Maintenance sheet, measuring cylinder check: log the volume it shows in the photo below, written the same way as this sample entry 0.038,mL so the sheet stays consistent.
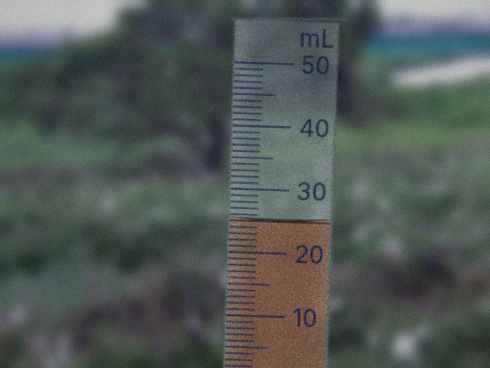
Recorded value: 25,mL
